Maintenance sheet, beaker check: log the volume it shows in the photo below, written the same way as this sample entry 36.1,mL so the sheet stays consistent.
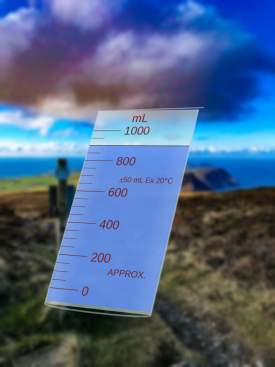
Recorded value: 900,mL
